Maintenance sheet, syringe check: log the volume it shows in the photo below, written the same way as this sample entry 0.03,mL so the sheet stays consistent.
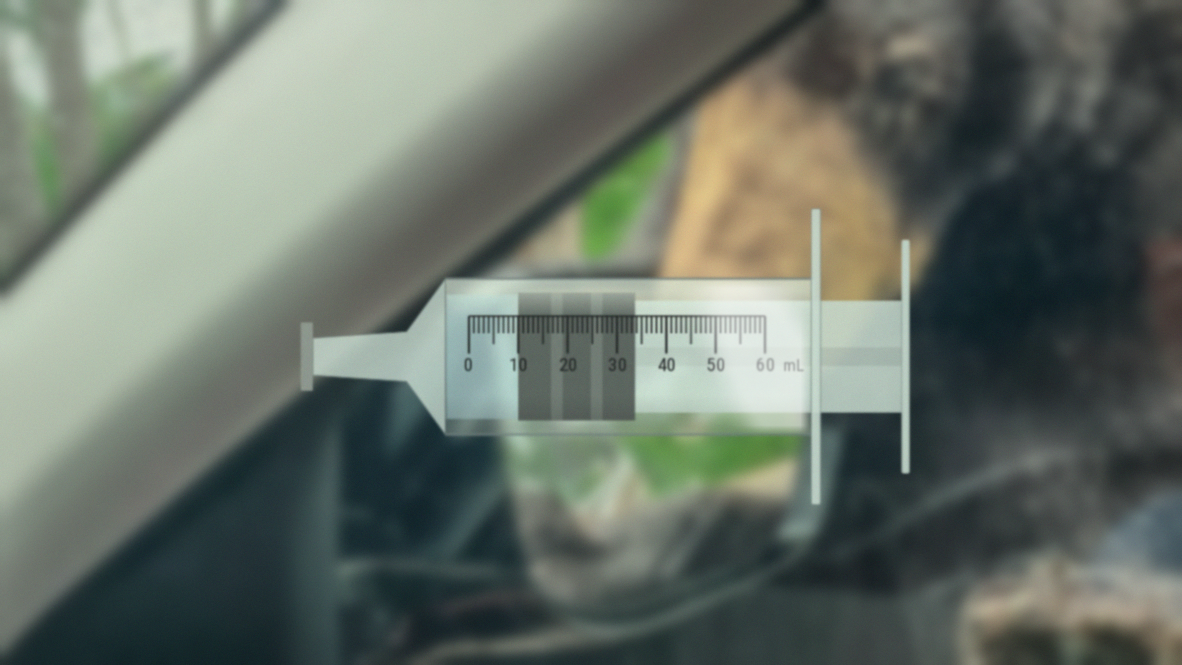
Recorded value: 10,mL
